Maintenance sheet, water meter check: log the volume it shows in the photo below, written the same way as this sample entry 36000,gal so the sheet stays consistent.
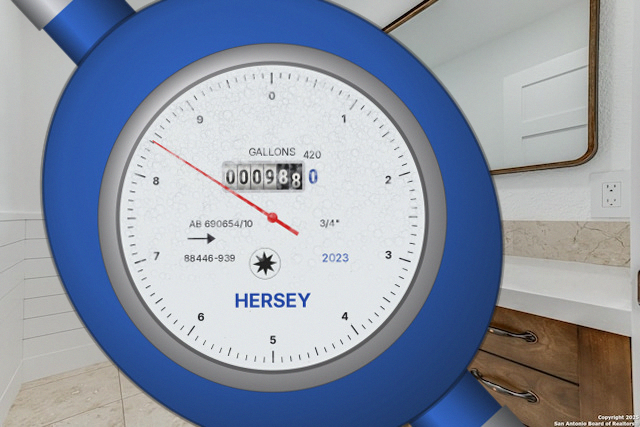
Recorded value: 9878.4,gal
